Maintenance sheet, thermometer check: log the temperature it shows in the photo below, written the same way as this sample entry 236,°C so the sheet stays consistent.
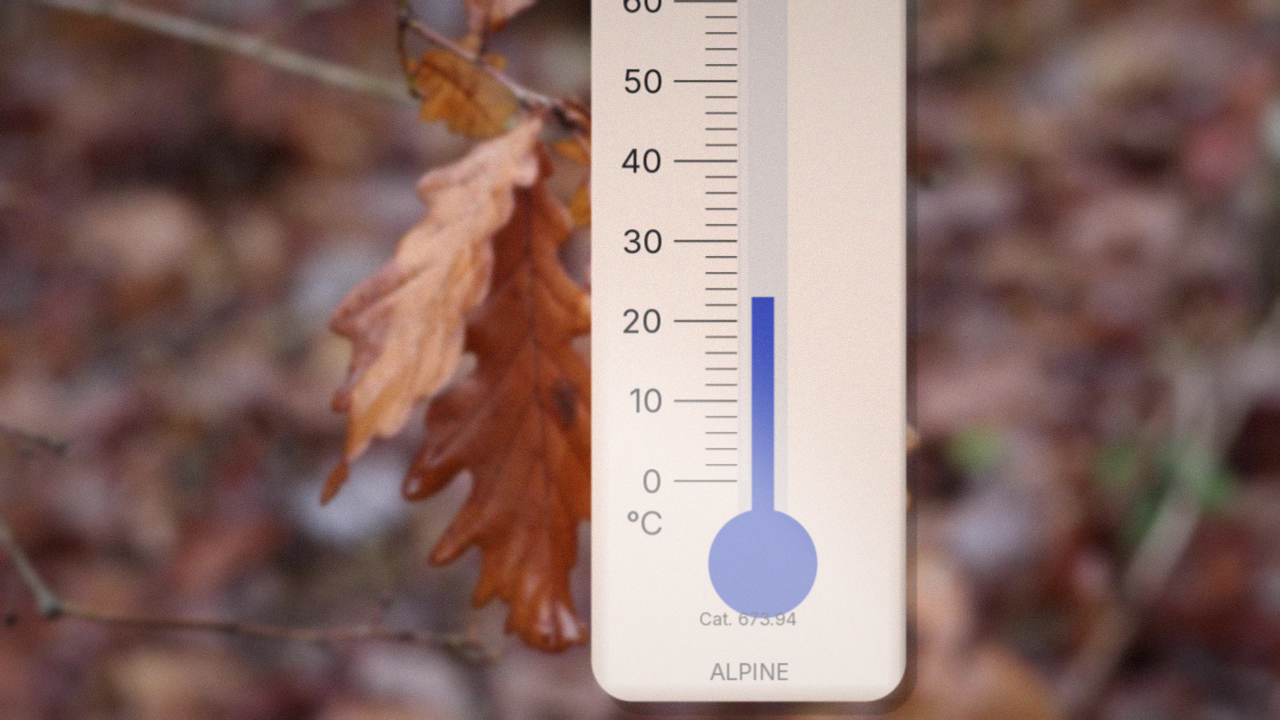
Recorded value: 23,°C
